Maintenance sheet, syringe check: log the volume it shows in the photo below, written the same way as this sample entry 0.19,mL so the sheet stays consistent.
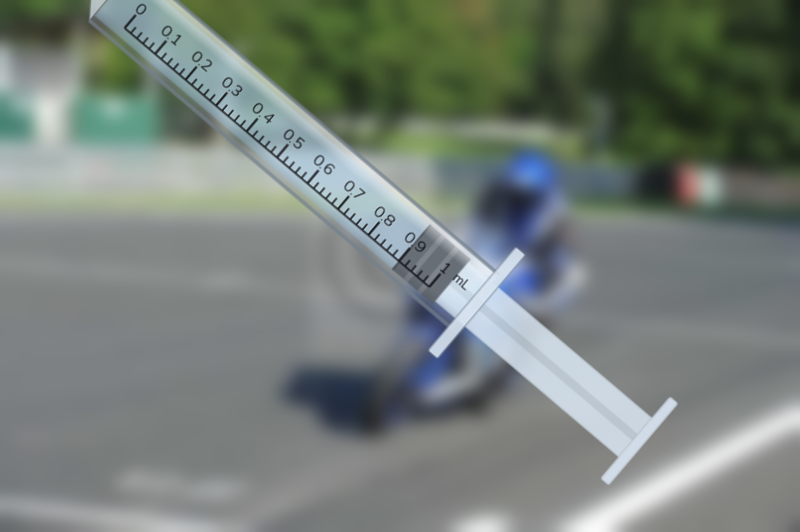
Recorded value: 0.9,mL
